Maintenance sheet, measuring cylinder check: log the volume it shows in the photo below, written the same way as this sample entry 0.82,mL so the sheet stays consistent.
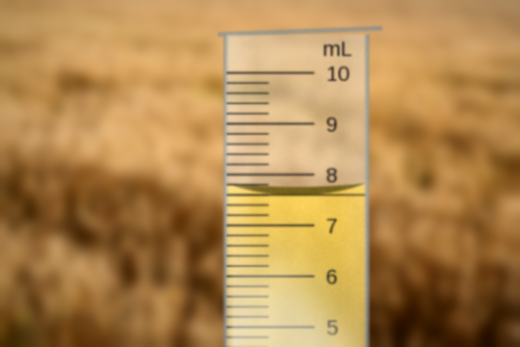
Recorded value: 7.6,mL
